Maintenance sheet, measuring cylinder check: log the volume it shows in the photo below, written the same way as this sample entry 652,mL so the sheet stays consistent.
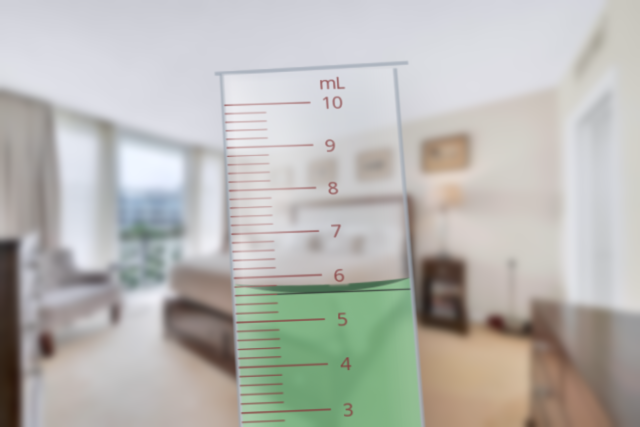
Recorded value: 5.6,mL
